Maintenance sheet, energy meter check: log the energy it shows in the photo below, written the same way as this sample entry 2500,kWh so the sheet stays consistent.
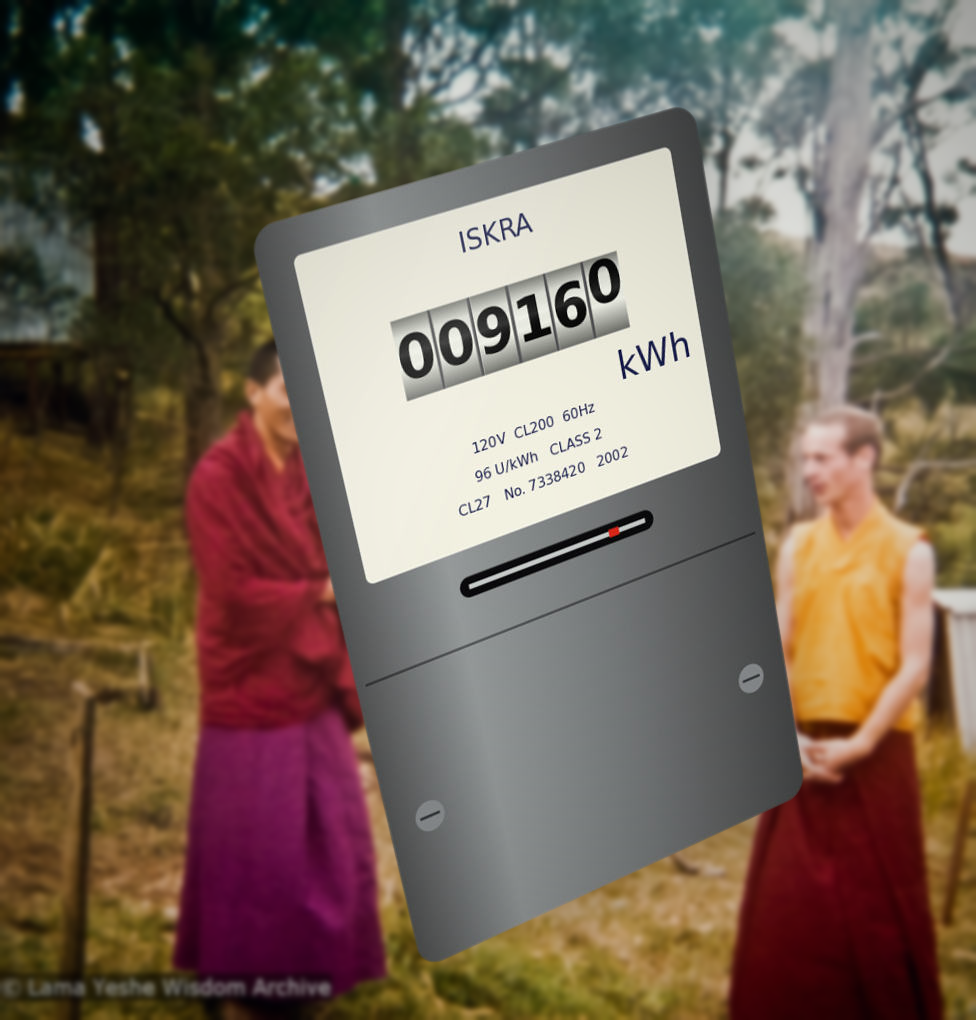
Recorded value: 9160,kWh
